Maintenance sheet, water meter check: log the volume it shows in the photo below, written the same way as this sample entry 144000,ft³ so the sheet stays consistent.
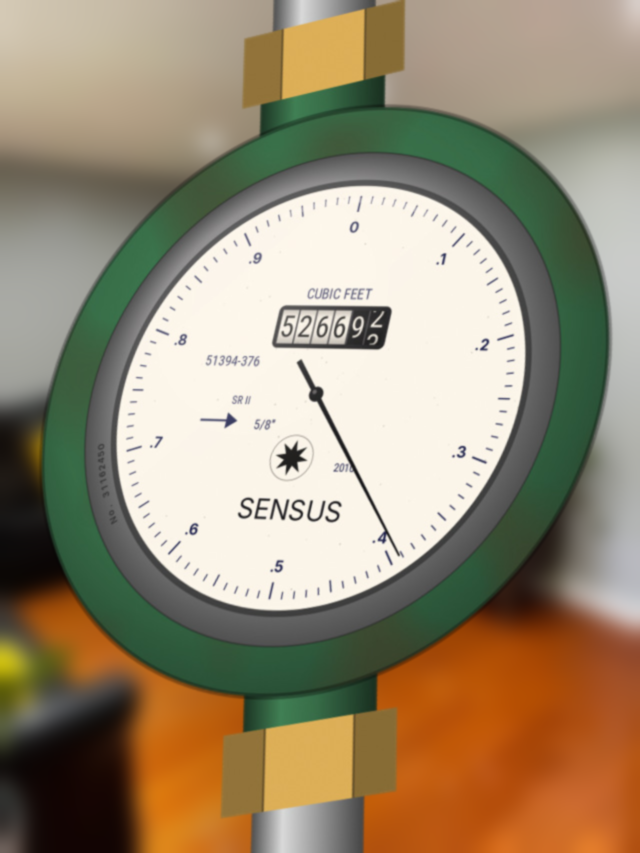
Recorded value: 526692.39,ft³
